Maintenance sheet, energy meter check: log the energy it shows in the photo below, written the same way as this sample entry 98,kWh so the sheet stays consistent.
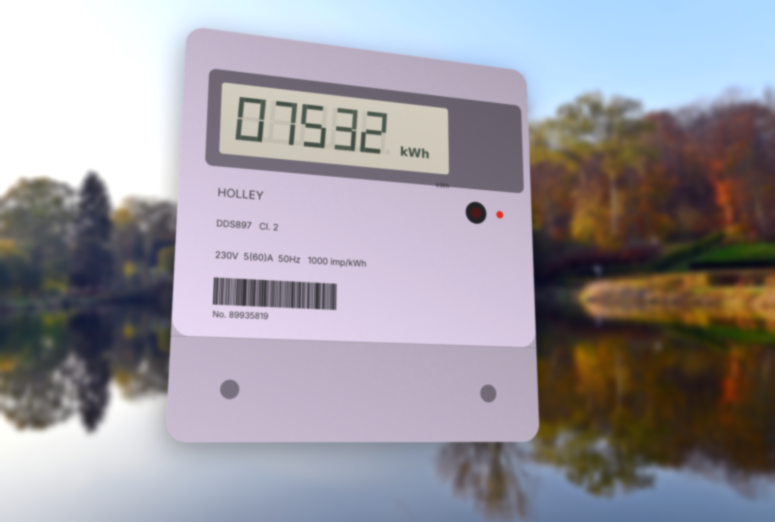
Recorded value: 7532,kWh
